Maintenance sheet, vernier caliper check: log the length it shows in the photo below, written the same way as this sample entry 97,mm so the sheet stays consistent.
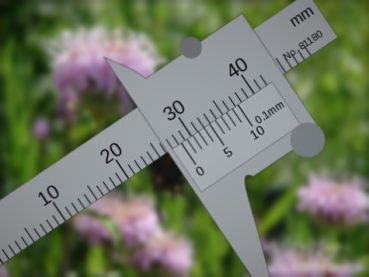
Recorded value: 28.4,mm
